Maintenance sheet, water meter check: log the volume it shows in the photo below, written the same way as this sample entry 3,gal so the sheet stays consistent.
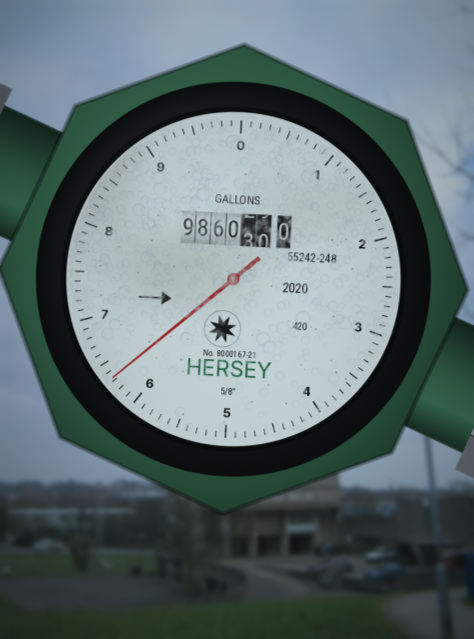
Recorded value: 9860296.3,gal
